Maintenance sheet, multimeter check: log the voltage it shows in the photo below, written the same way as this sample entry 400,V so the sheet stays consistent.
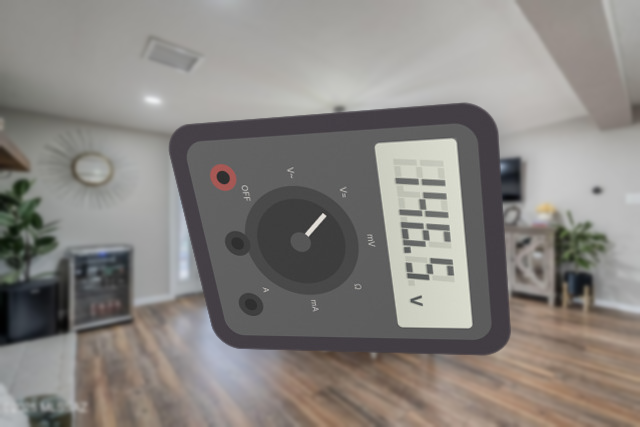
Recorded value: 146.5,V
